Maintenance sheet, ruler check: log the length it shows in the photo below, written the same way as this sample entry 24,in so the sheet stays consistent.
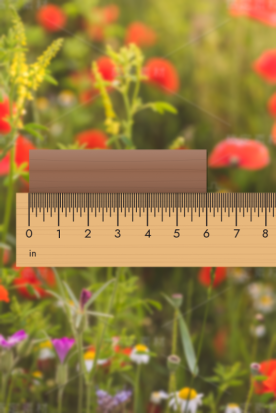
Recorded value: 6,in
